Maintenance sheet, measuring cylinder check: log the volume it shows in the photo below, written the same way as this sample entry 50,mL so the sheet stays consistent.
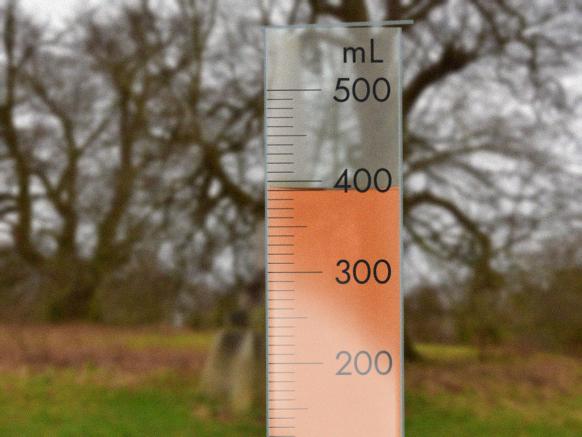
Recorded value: 390,mL
